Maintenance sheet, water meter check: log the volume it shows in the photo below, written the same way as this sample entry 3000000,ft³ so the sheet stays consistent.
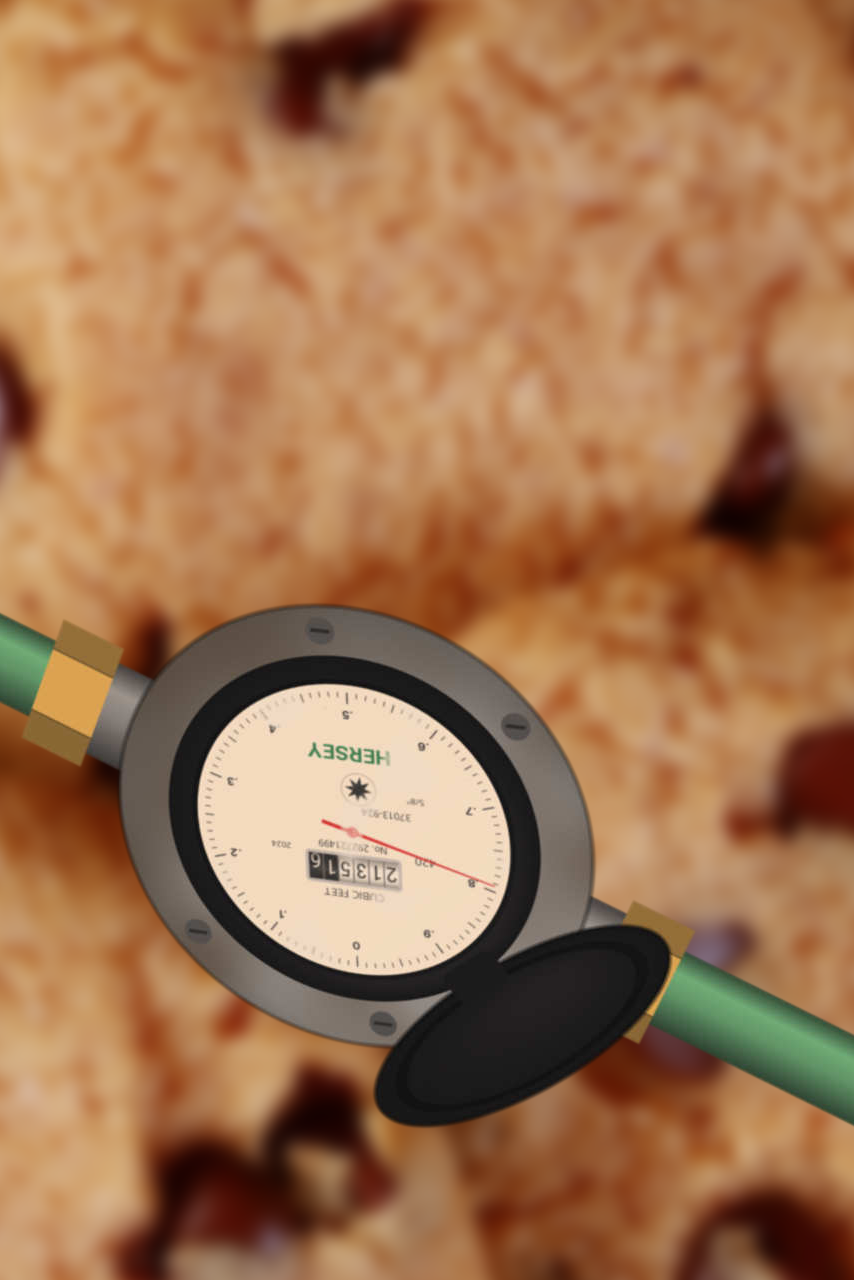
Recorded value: 213515.79,ft³
